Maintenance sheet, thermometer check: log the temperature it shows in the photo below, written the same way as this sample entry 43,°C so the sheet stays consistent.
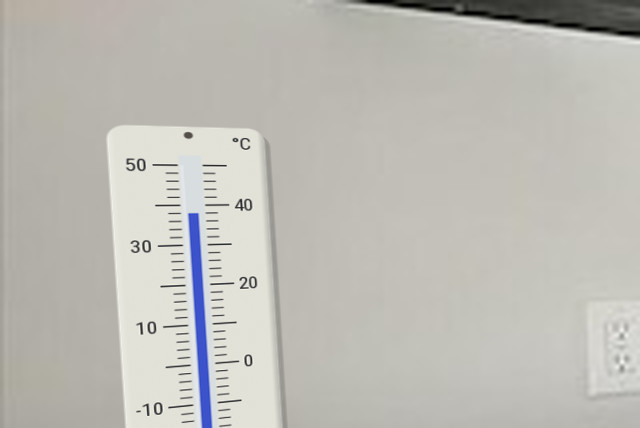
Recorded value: 38,°C
